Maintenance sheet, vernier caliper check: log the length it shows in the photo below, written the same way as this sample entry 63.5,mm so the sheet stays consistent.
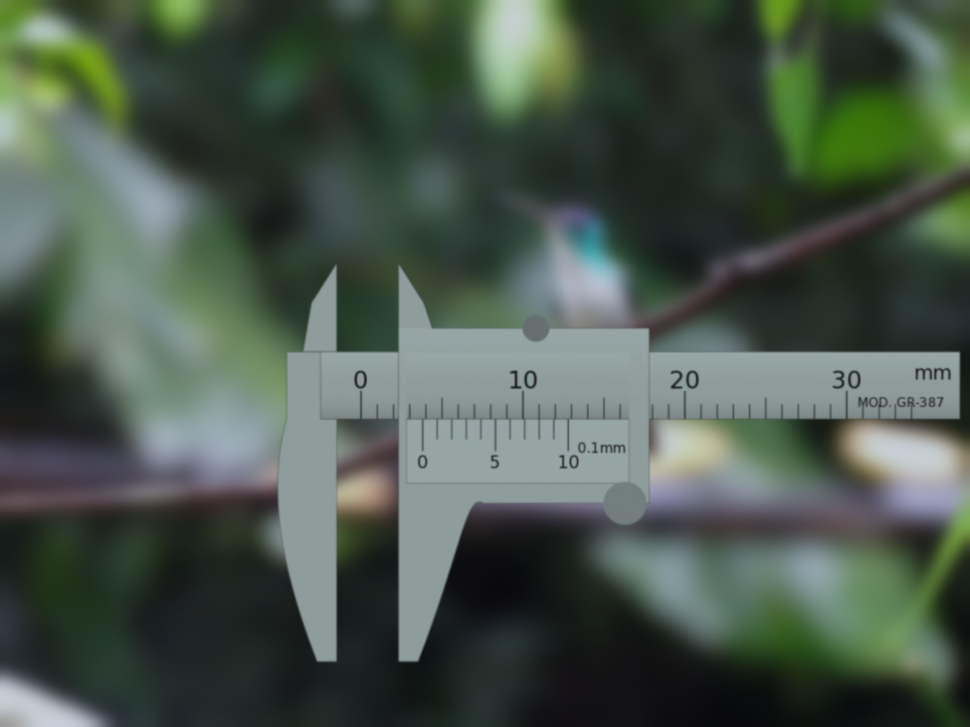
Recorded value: 3.8,mm
